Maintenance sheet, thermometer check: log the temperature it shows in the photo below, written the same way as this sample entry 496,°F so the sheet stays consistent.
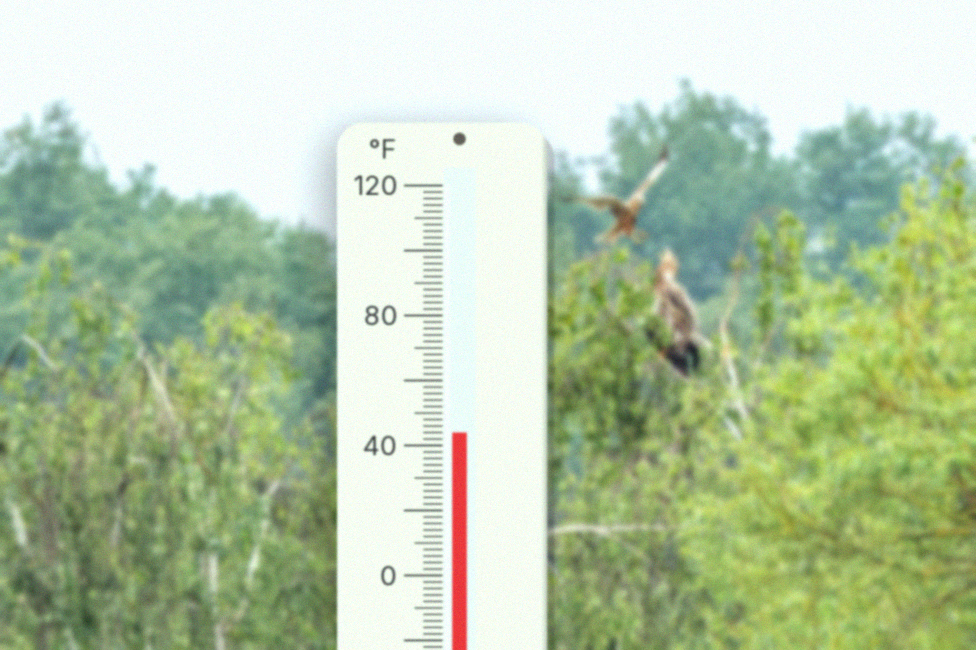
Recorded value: 44,°F
